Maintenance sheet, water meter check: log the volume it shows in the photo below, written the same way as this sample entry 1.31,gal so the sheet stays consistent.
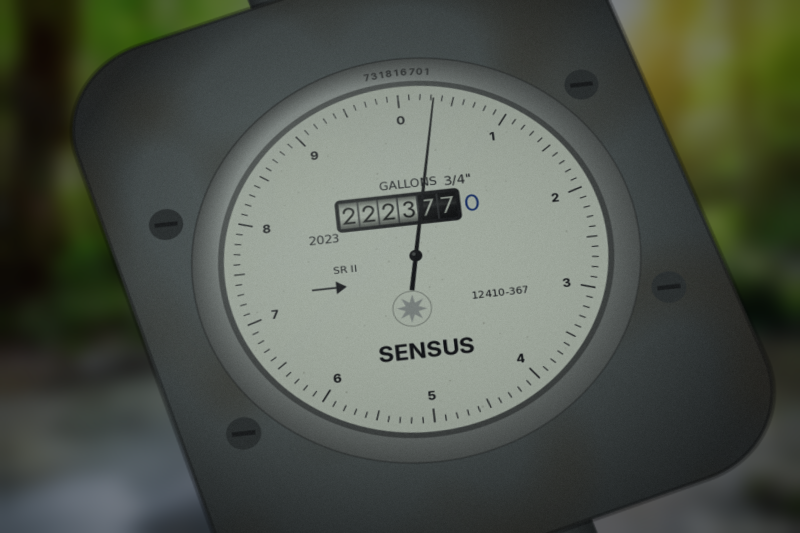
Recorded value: 2223770.3,gal
